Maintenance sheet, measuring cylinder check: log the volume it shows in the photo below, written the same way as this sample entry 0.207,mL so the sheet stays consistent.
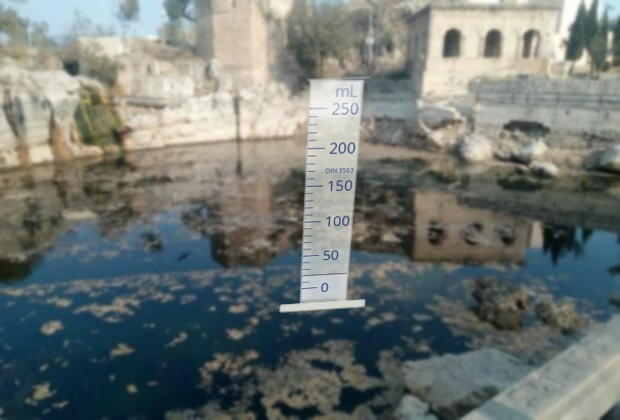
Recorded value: 20,mL
